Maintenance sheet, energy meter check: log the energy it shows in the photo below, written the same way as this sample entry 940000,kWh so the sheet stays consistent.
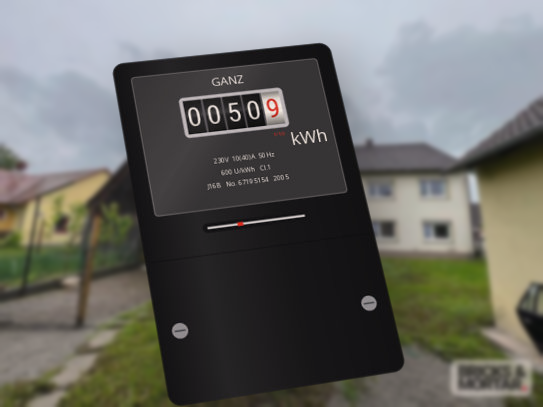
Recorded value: 50.9,kWh
